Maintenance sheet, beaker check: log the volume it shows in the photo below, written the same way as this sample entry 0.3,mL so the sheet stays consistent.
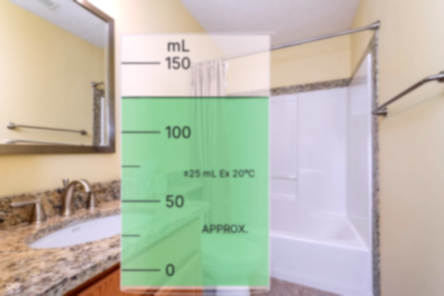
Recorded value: 125,mL
